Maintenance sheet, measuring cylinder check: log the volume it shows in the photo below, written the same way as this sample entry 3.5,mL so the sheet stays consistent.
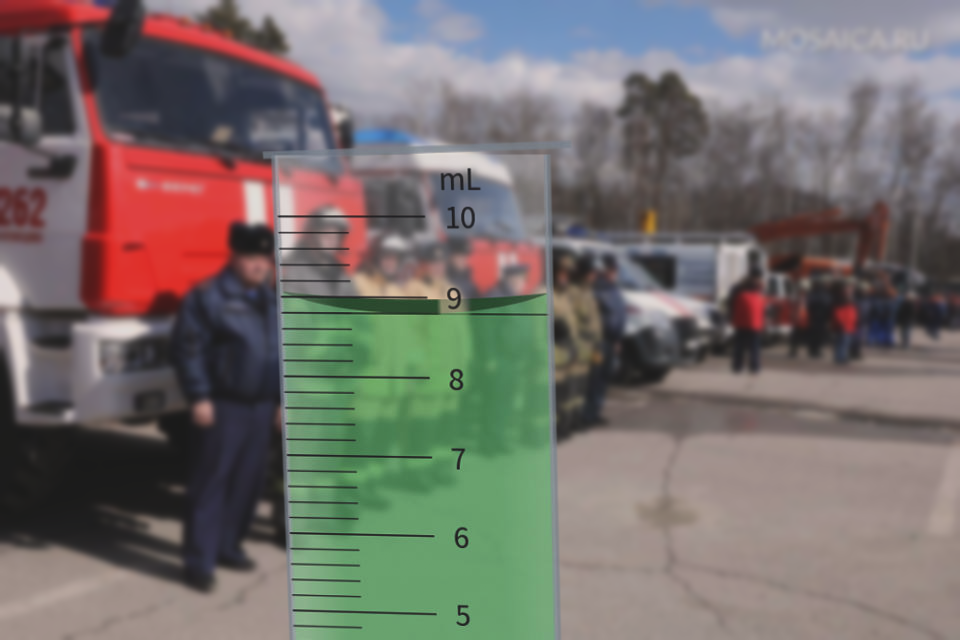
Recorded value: 8.8,mL
